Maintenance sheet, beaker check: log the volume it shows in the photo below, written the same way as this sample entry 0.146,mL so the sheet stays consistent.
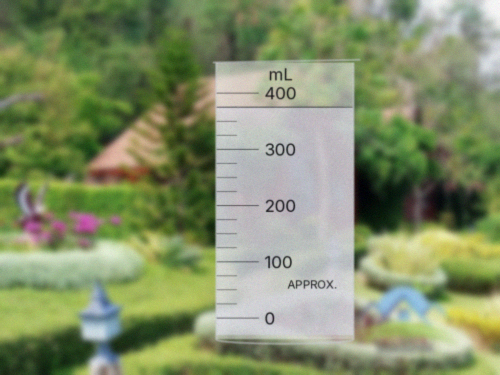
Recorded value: 375,mL
